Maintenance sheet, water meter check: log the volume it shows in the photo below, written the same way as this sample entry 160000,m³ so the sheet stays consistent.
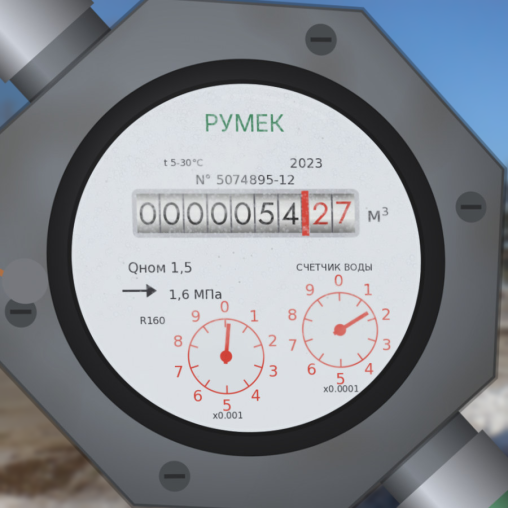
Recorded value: 54.2701,m³
